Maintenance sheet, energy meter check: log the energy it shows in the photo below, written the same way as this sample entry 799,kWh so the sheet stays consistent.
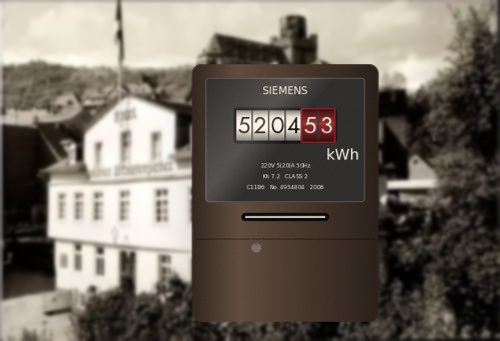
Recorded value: 5204.53,kWh
